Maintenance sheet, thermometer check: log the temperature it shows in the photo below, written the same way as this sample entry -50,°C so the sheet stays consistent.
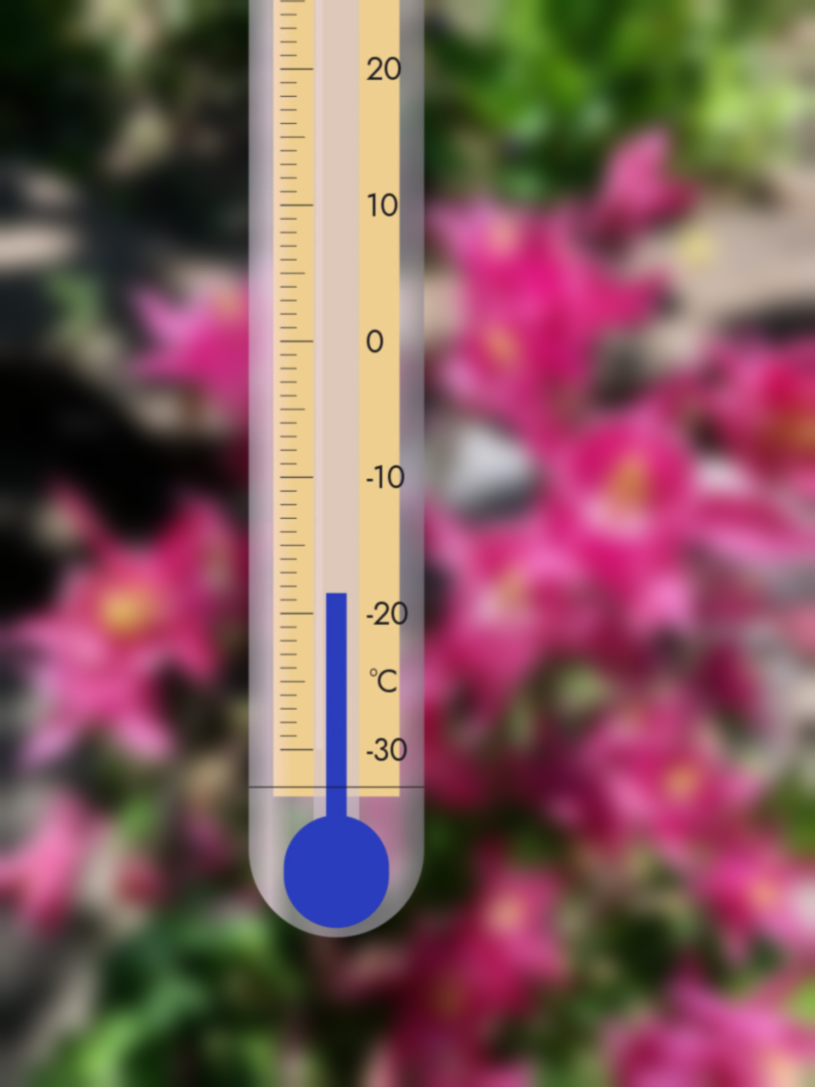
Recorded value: -18.5,°C
